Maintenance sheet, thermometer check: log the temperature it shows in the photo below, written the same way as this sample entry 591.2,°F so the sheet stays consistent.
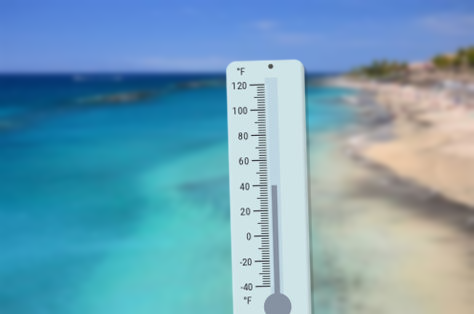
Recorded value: 40,°F
